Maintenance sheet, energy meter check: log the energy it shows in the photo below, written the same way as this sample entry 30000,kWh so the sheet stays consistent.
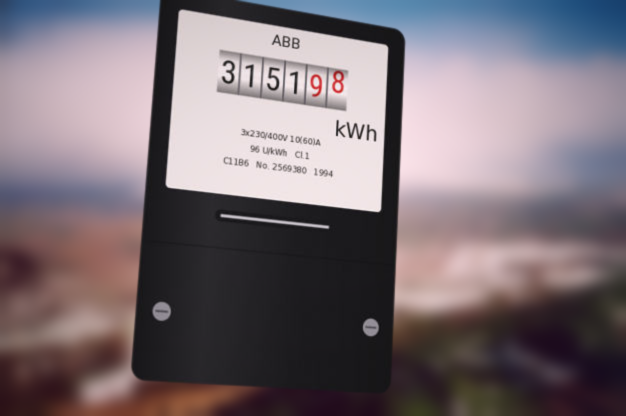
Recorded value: 3151.98,kWh
